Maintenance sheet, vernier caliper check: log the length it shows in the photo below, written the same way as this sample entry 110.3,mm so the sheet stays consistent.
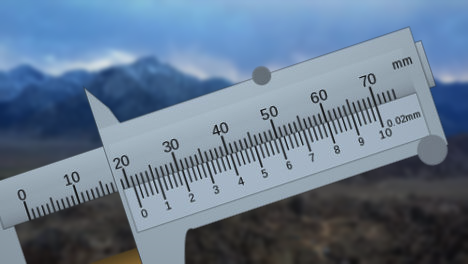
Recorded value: 21.0,mm
